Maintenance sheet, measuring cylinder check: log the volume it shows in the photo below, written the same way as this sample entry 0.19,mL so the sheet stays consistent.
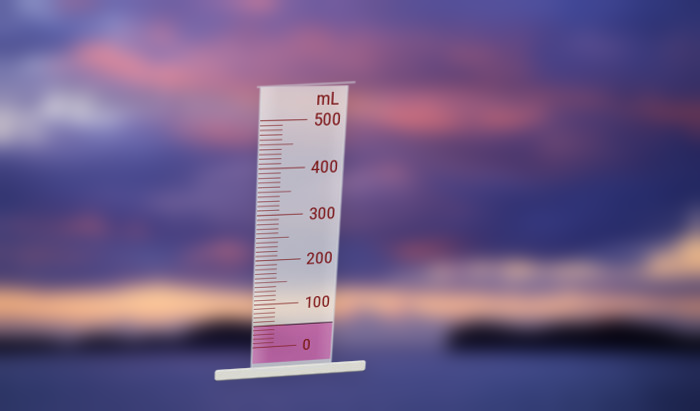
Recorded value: 50,mL
